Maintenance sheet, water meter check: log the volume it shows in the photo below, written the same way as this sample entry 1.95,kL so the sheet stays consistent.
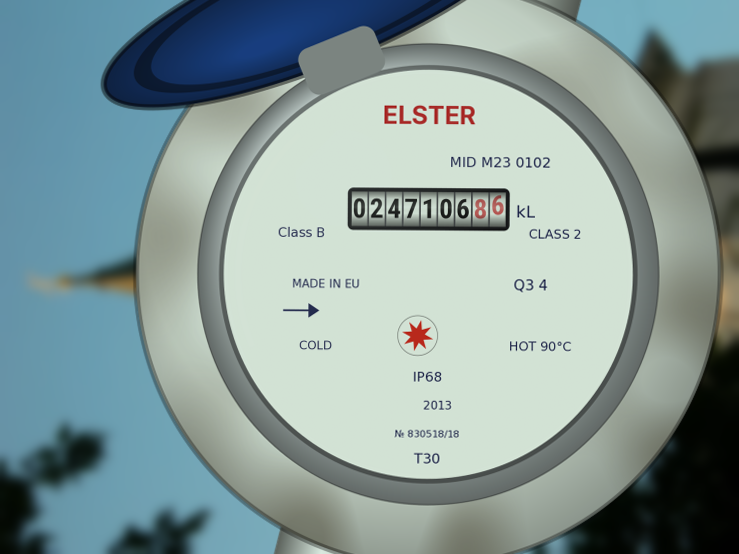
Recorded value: 247106.86,kL
